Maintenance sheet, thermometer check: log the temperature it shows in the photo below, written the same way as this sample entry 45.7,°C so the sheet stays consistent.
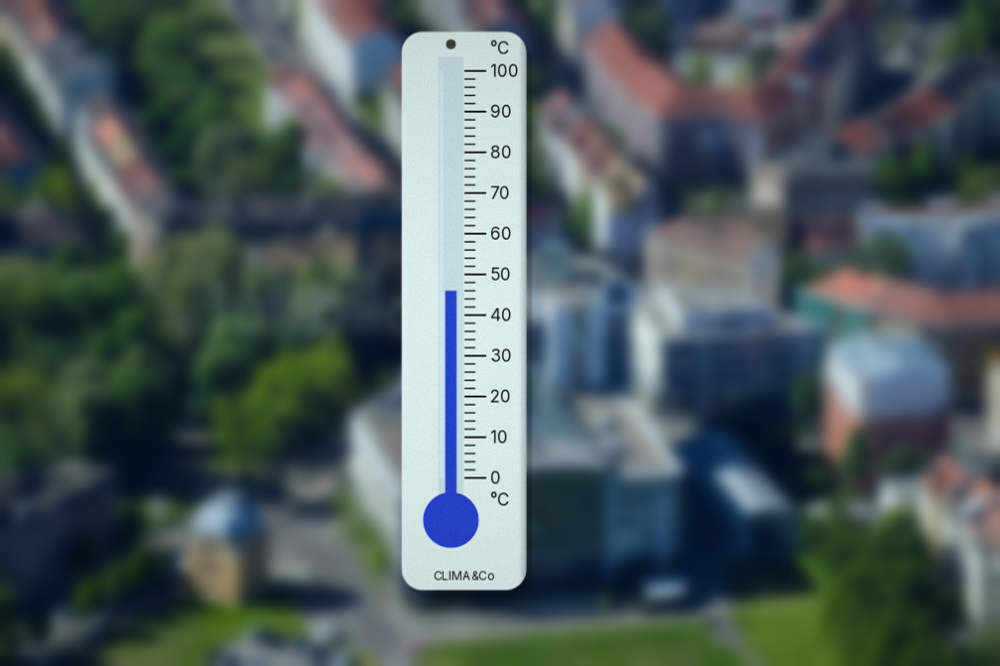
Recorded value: 46,°C
